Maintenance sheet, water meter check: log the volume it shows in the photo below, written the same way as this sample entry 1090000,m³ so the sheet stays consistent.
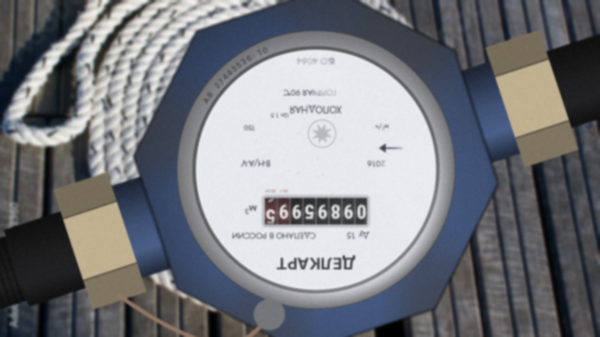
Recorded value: 98959.95,m³
